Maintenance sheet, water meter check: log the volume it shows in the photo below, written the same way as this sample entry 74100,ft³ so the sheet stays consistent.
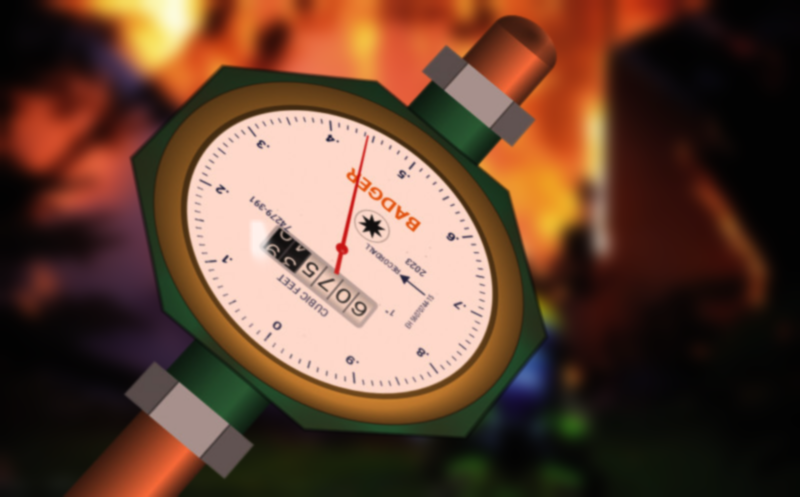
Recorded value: 607539.44,ft³
